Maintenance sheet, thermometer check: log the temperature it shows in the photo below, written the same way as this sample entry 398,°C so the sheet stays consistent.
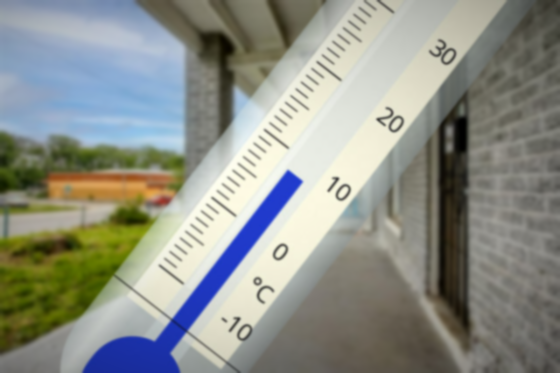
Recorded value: 8,°C
